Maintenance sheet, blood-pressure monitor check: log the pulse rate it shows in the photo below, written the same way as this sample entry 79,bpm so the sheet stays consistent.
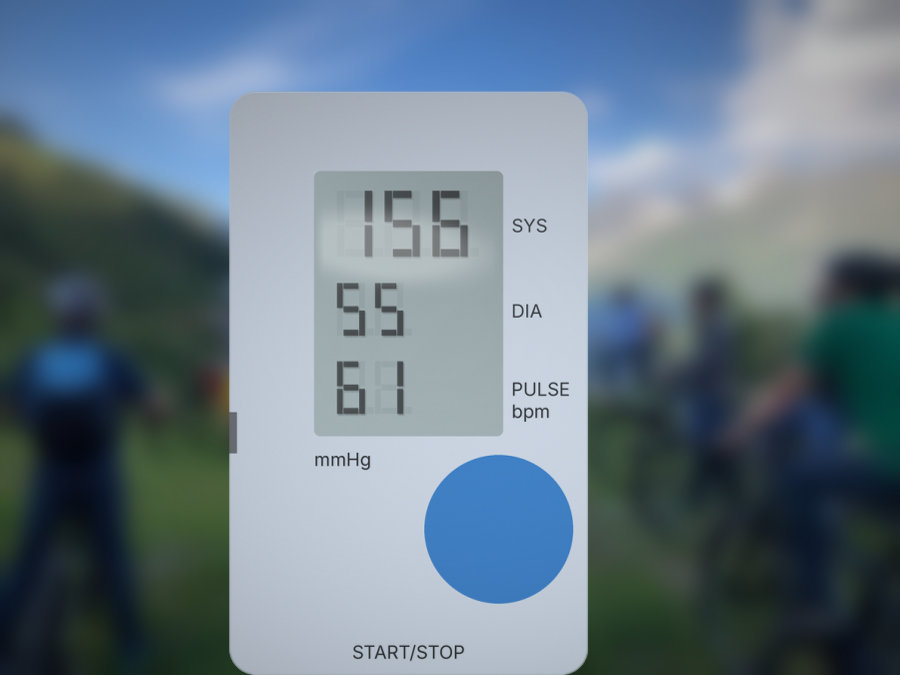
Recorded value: 61,bpm
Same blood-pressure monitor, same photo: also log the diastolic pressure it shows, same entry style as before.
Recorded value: 55,mmHg
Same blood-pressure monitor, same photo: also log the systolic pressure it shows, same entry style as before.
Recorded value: 156,mmHg
